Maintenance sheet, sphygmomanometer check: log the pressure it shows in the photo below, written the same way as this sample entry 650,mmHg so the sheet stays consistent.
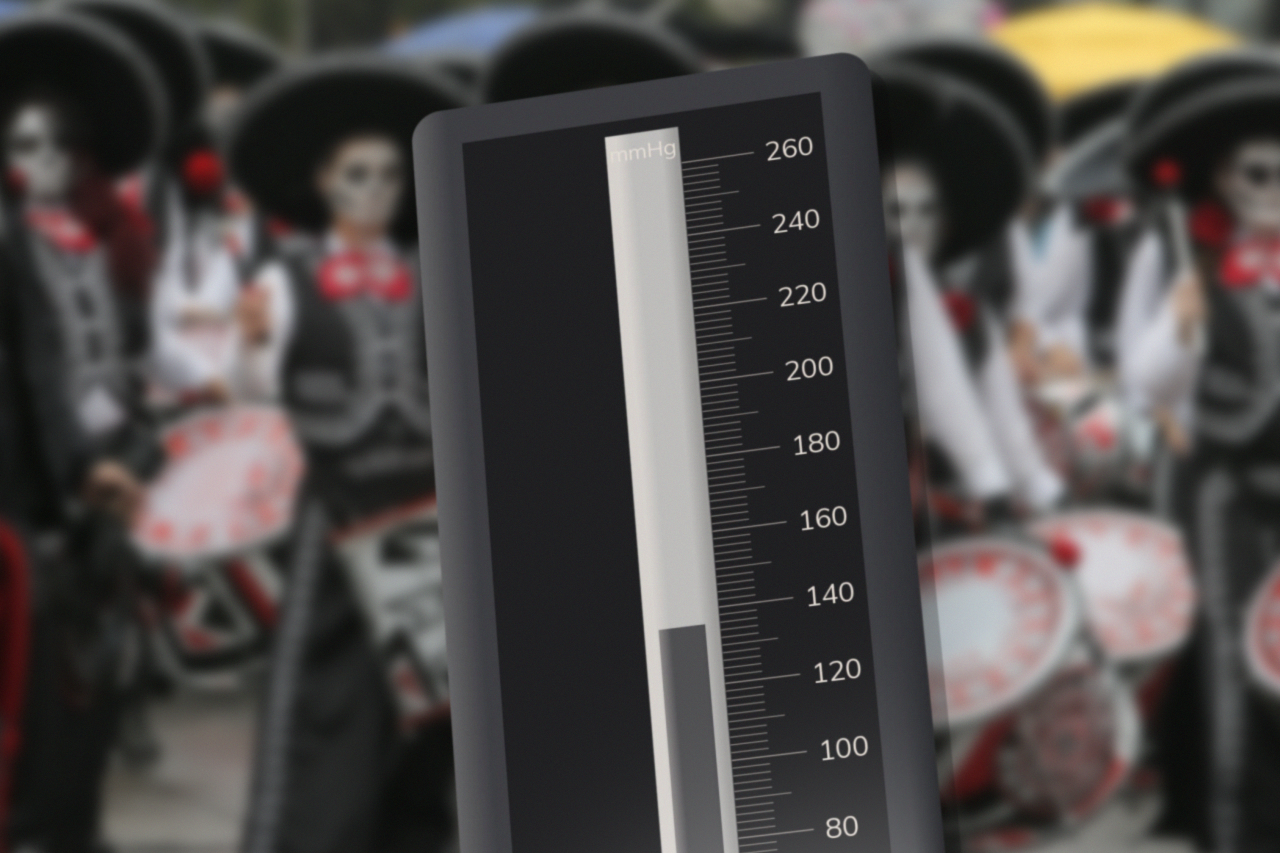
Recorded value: 136,mmHg
